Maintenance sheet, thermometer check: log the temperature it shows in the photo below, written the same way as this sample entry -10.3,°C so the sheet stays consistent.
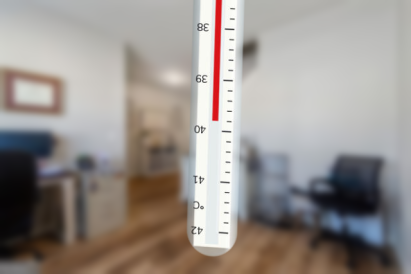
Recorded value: 39.8,°C
